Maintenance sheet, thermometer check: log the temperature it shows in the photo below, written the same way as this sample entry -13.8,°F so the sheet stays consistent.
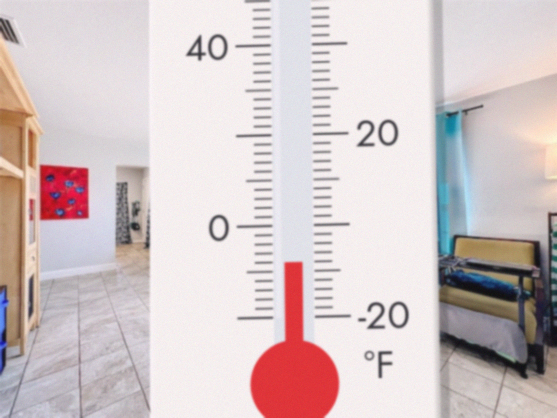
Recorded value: -8,°F
